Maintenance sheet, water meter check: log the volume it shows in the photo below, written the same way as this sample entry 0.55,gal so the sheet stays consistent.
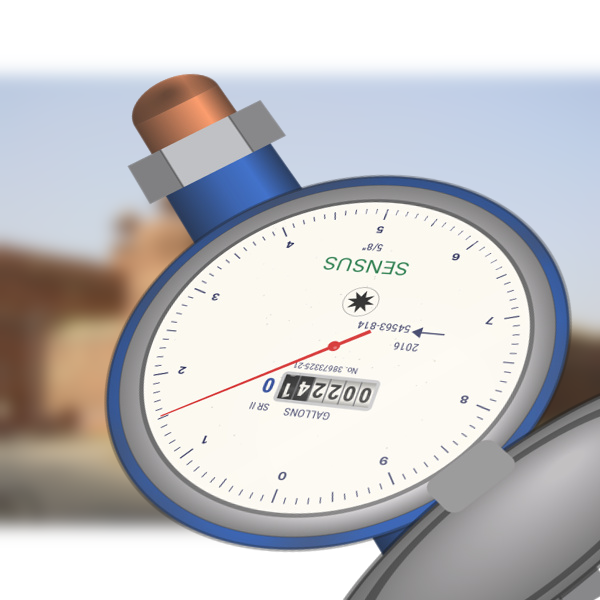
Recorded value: 22411.5,gal
